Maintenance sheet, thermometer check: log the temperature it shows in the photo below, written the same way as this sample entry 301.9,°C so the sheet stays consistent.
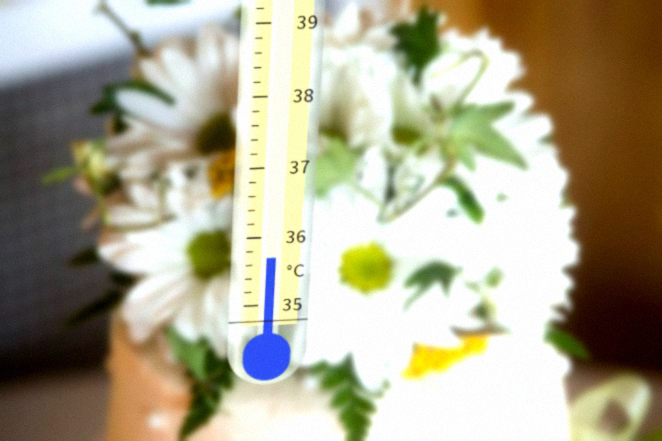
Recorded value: 35.7,°C
